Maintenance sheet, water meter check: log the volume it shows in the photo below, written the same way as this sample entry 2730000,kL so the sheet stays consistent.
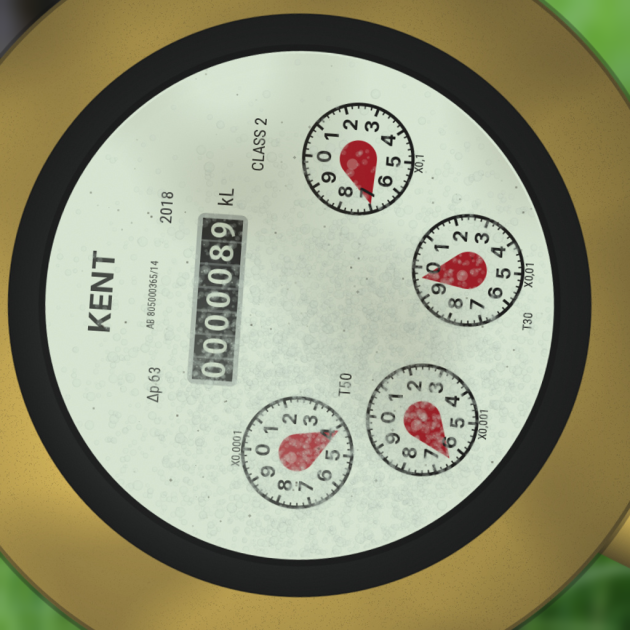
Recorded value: 89.6964,kL
